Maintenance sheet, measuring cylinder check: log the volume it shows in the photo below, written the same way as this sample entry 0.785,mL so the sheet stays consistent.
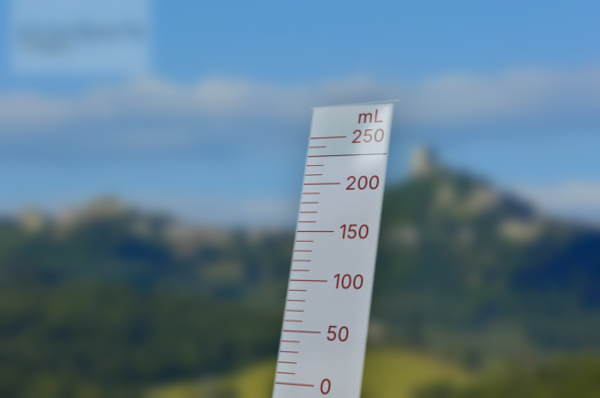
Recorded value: 230,mL
